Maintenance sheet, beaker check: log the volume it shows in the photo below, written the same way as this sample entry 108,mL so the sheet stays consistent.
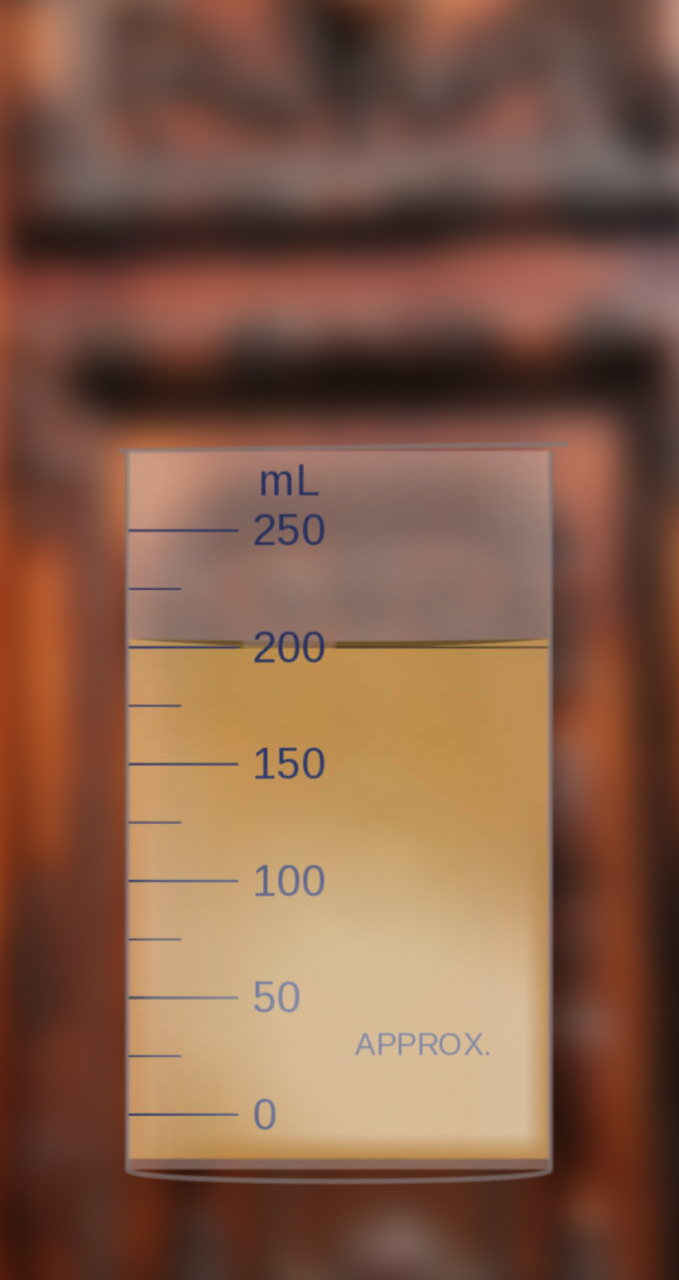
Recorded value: 200,mL
